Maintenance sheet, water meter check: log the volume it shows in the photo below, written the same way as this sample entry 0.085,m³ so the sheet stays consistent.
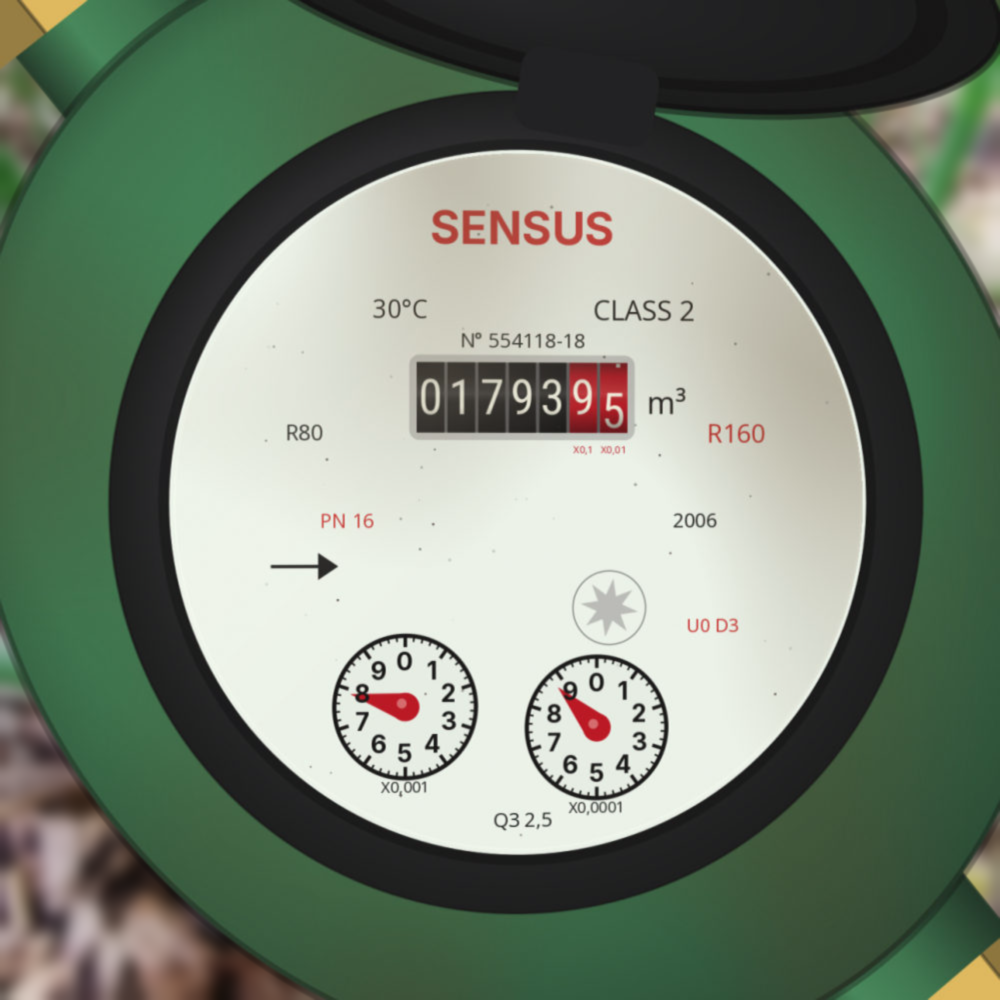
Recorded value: 1793.9478,m³
